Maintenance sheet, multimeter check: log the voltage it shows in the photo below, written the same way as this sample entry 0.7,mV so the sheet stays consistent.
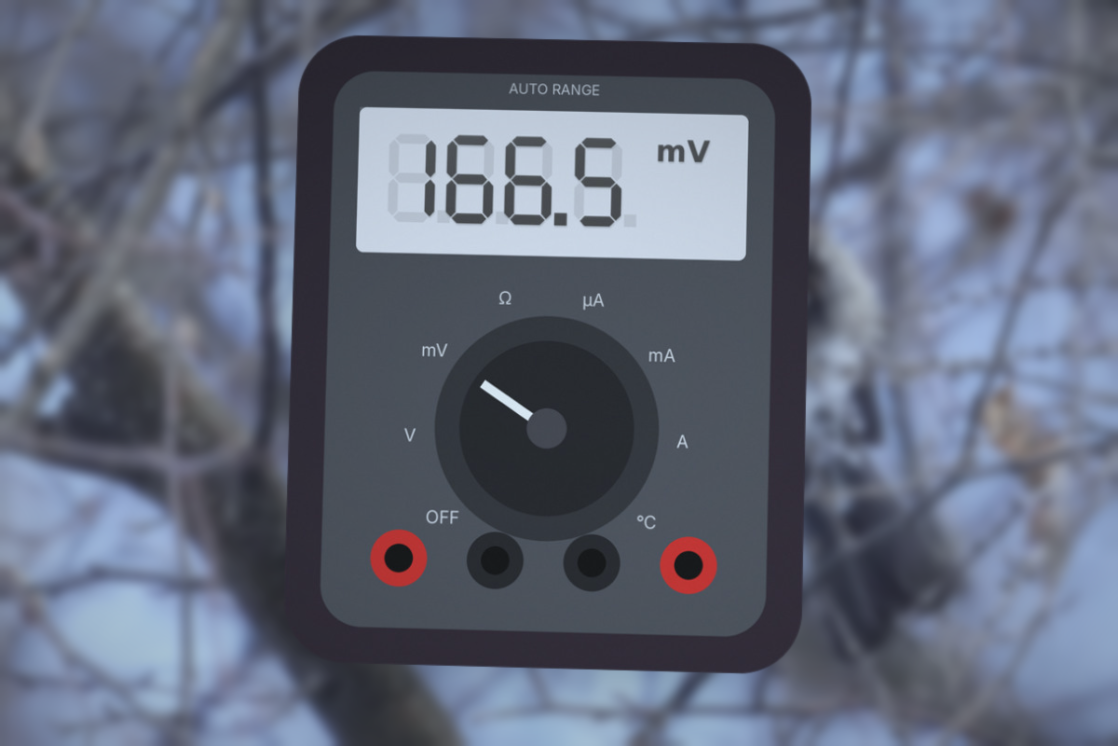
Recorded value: 166.5,mV
